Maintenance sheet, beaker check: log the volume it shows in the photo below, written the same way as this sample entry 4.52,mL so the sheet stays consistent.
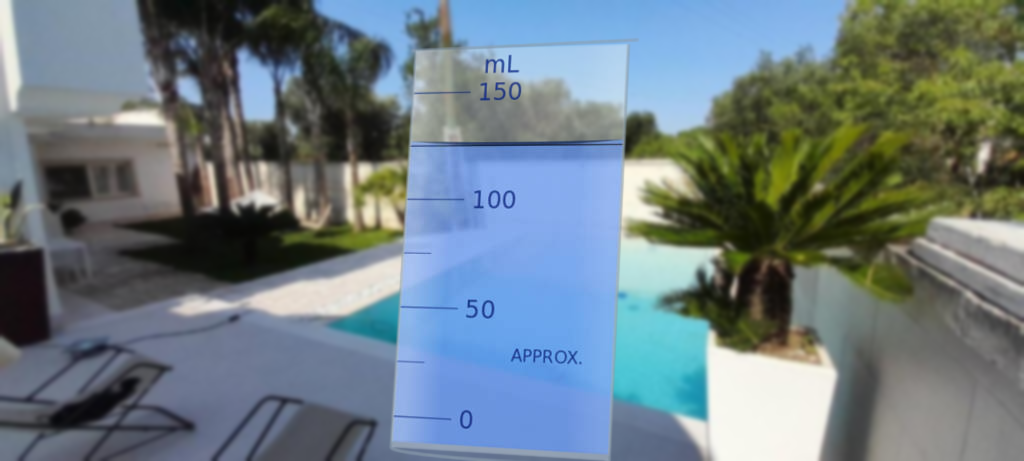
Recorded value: 125,mL
